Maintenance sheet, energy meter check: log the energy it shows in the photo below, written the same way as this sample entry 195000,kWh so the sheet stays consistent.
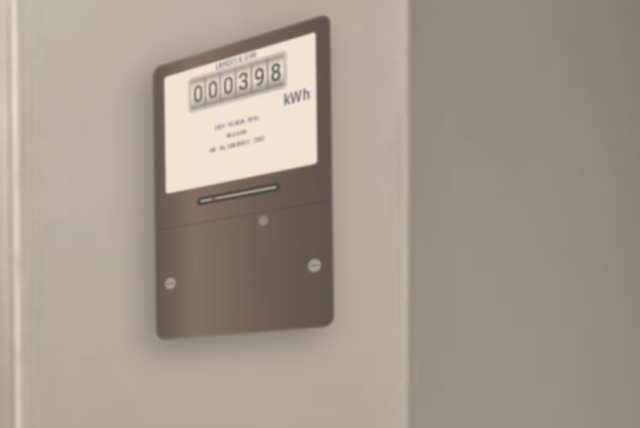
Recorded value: 398,kWh
